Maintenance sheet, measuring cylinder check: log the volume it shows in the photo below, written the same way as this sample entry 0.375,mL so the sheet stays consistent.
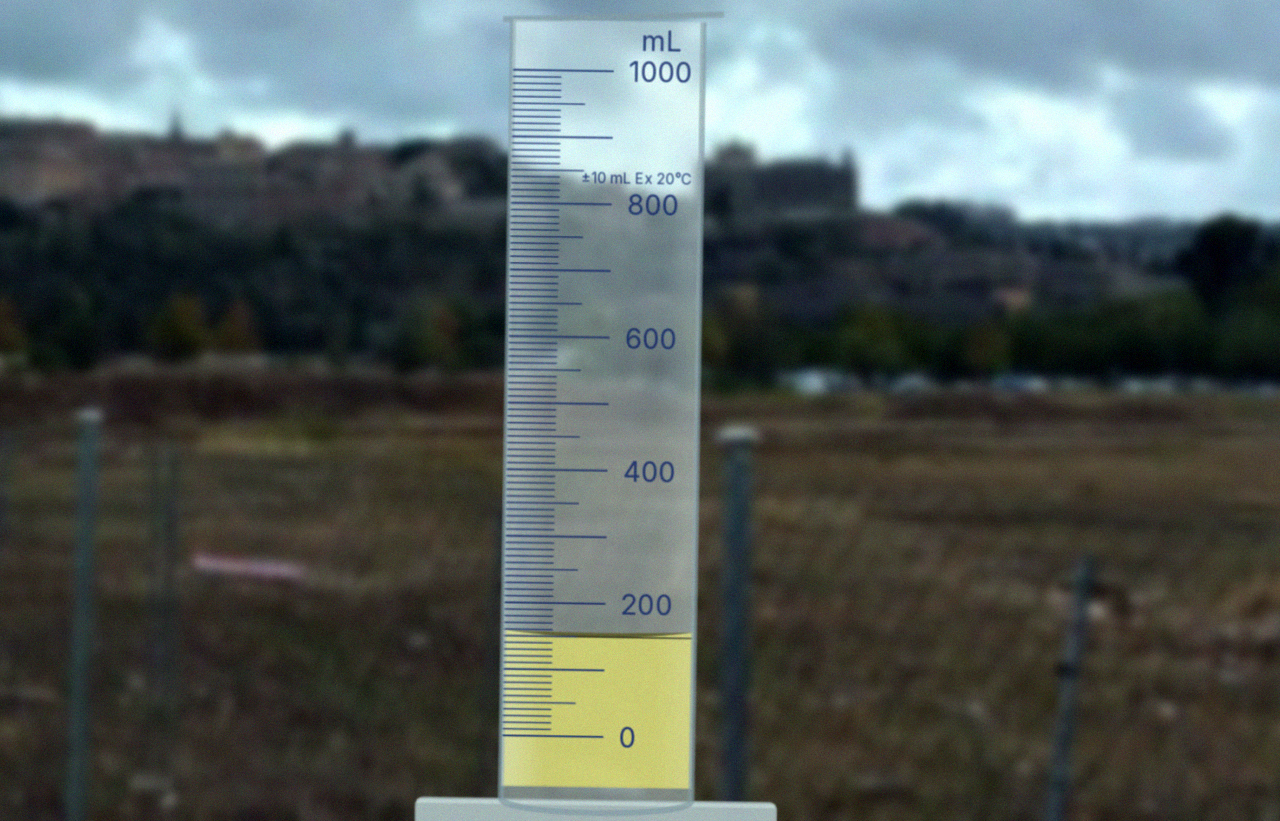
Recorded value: 150,mL
